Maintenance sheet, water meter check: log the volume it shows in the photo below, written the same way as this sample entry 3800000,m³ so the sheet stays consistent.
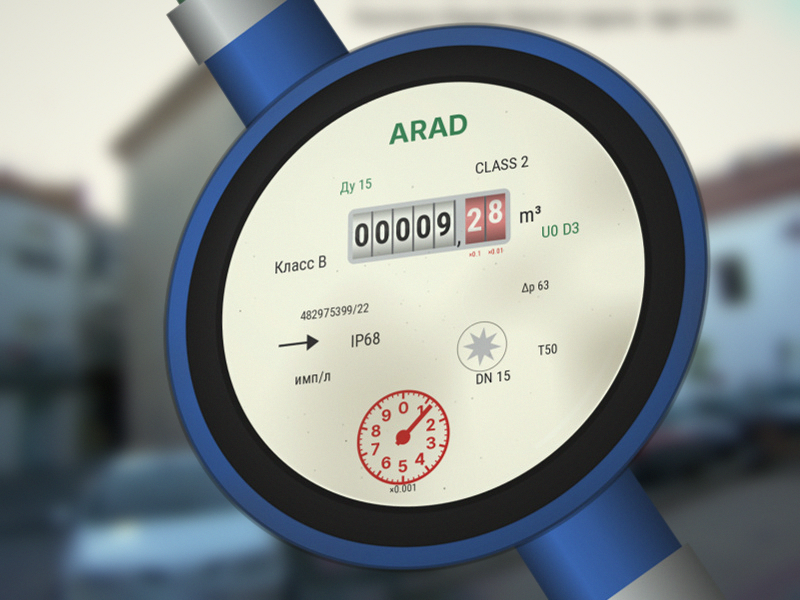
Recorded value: 9.281,m³
